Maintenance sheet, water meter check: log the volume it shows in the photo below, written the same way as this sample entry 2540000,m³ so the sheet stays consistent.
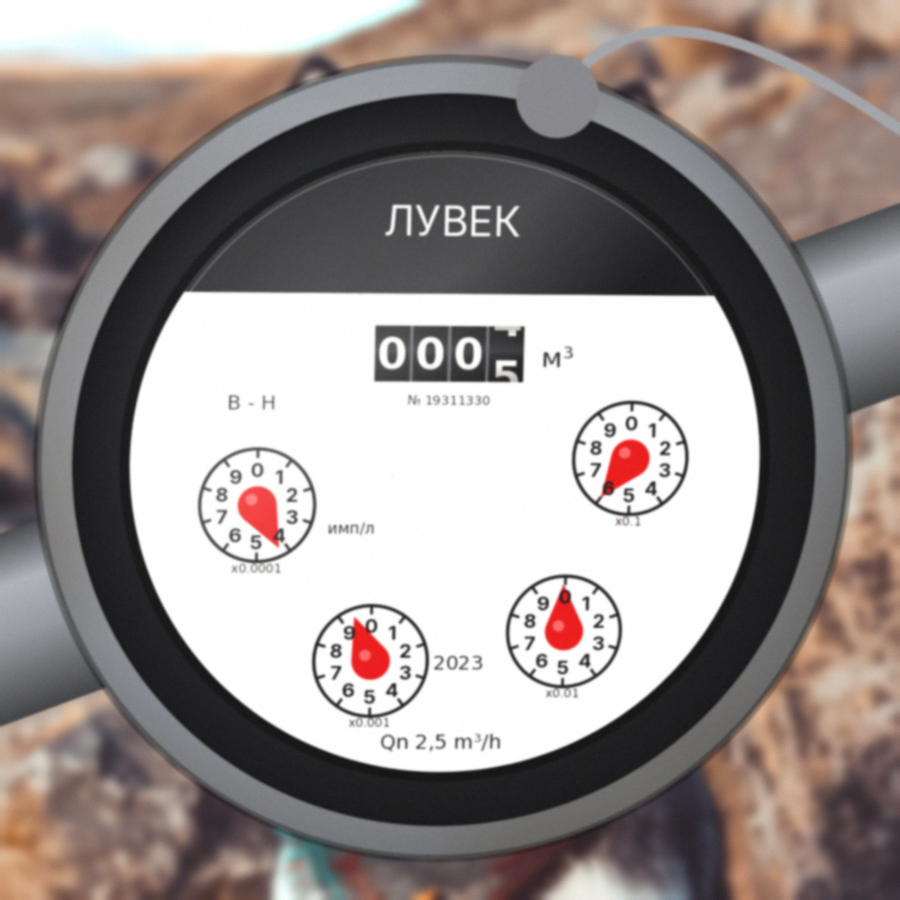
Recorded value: 4.5994,m³
